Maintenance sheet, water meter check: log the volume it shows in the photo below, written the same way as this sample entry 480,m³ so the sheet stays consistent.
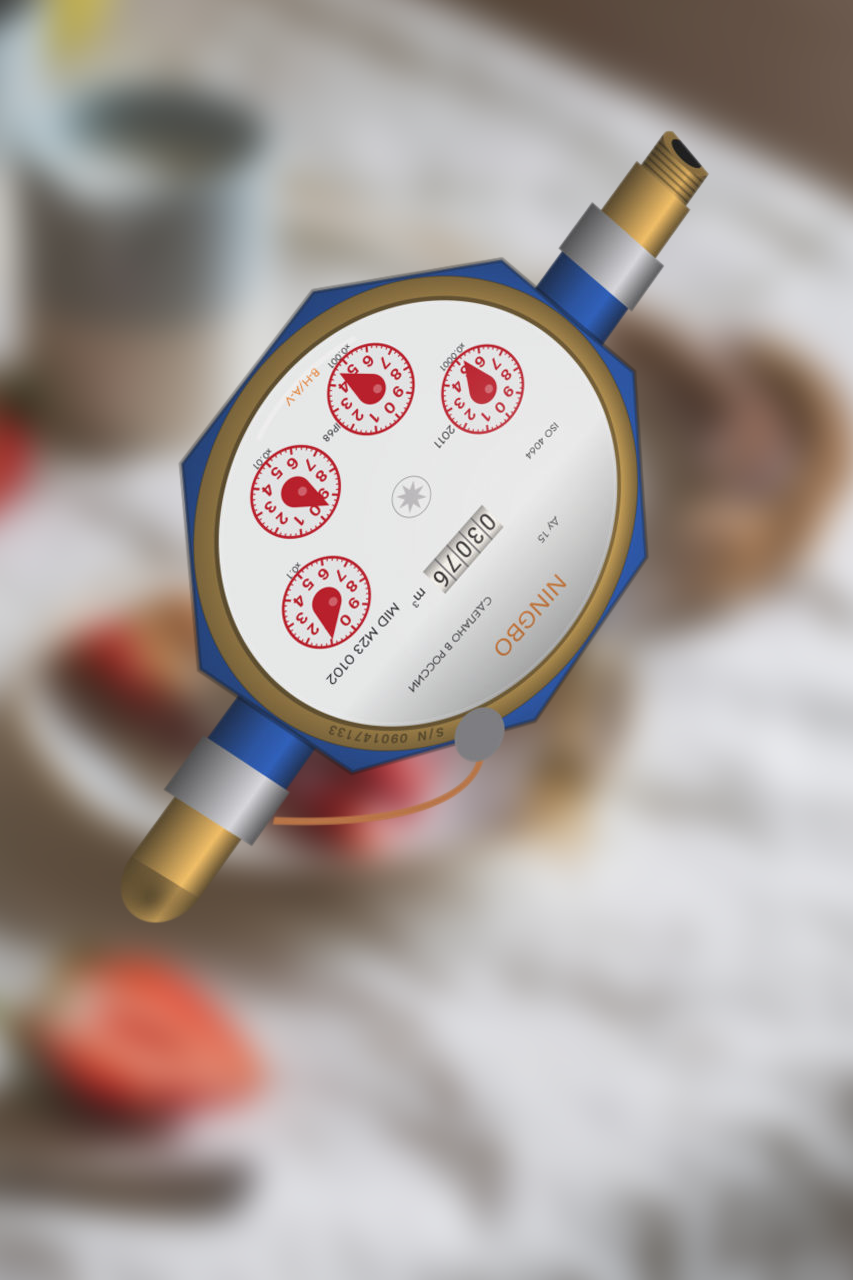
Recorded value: 3076.0945,m³
